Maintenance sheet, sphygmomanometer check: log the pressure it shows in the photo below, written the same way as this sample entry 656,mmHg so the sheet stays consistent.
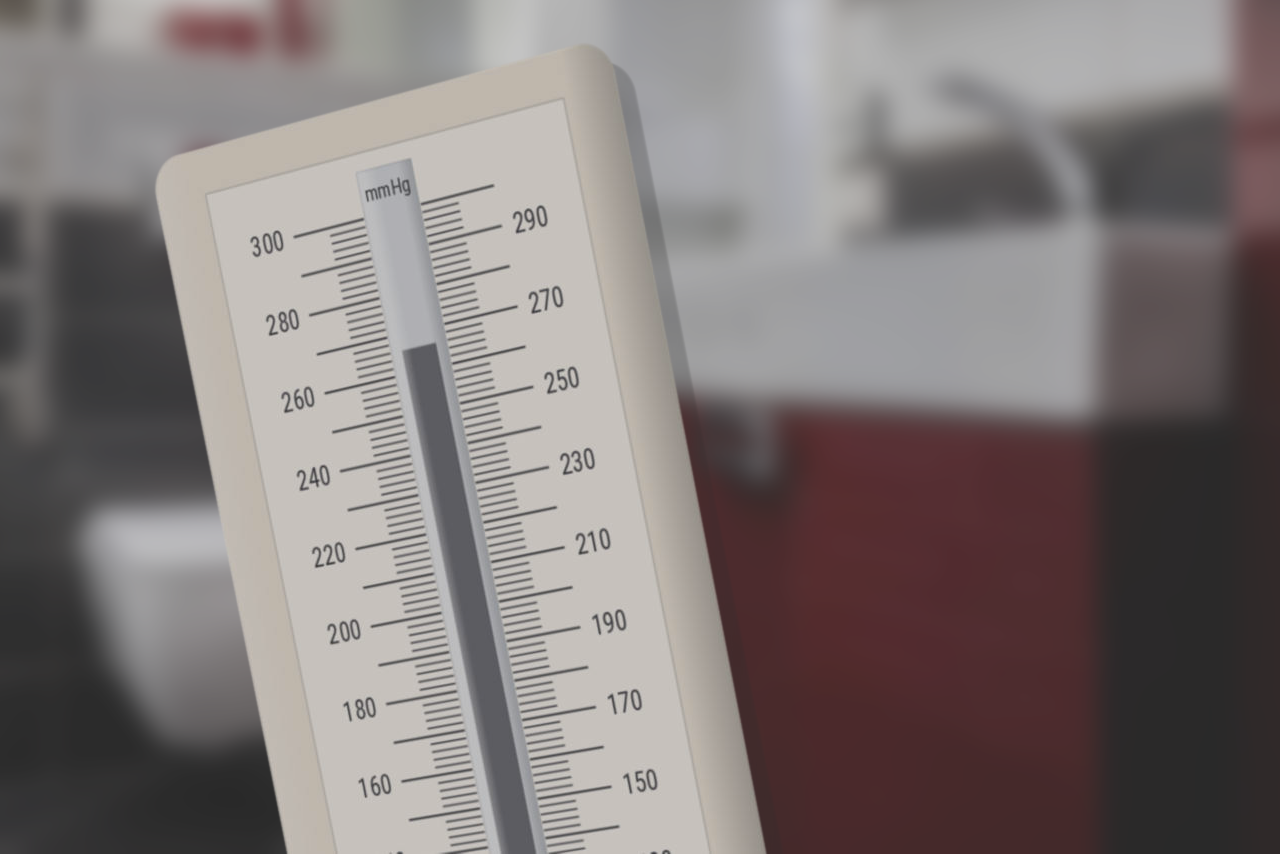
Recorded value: 266,mmHg
